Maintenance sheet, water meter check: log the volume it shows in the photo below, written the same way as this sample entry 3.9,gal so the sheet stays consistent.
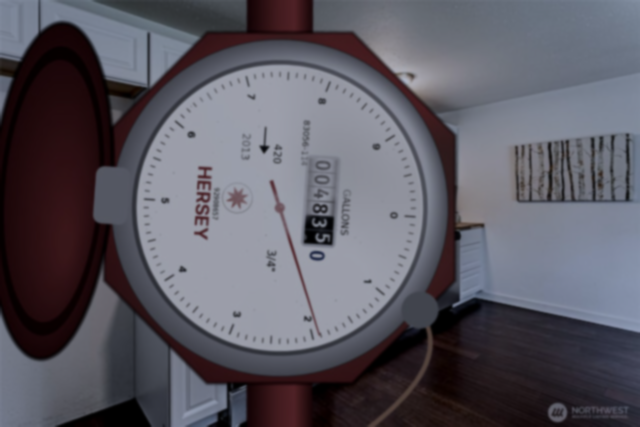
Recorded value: 48351.9,gal
